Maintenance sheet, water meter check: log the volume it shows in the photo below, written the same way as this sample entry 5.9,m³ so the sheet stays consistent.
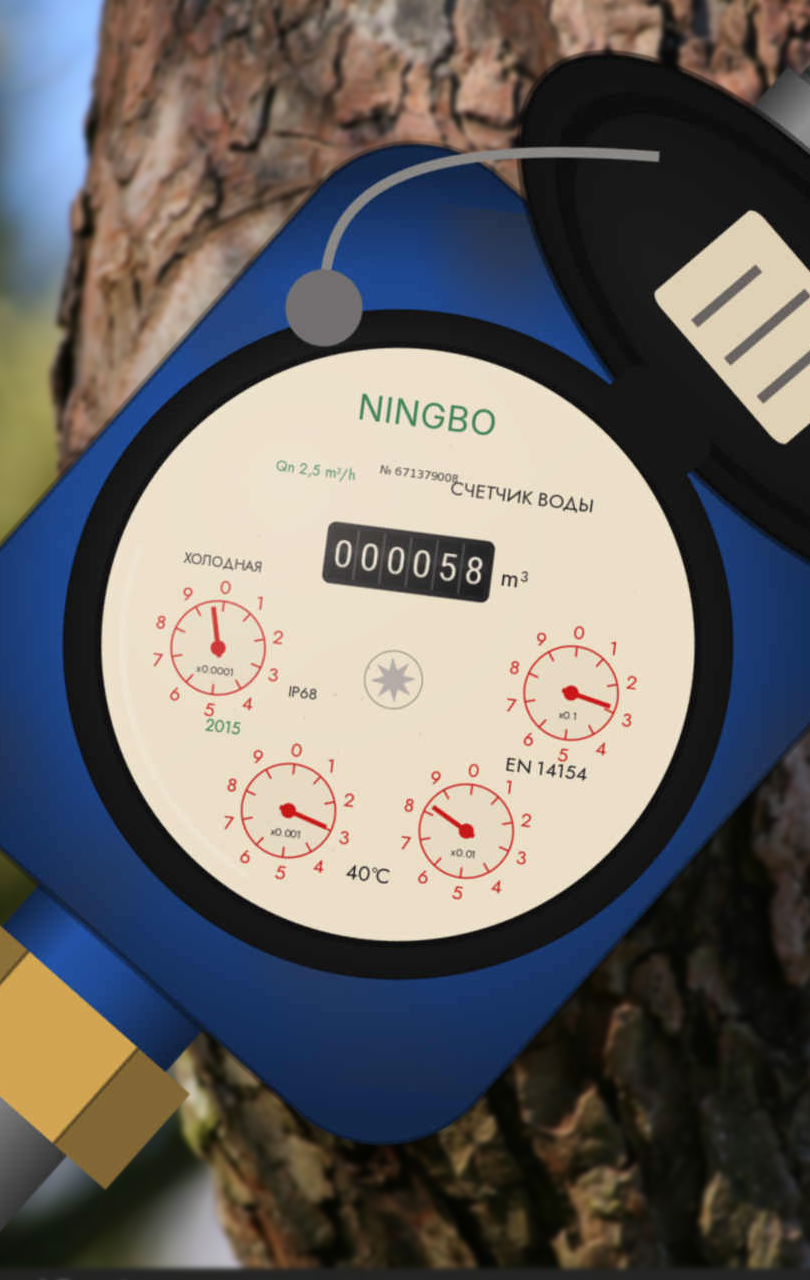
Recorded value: 58.2829,m³
